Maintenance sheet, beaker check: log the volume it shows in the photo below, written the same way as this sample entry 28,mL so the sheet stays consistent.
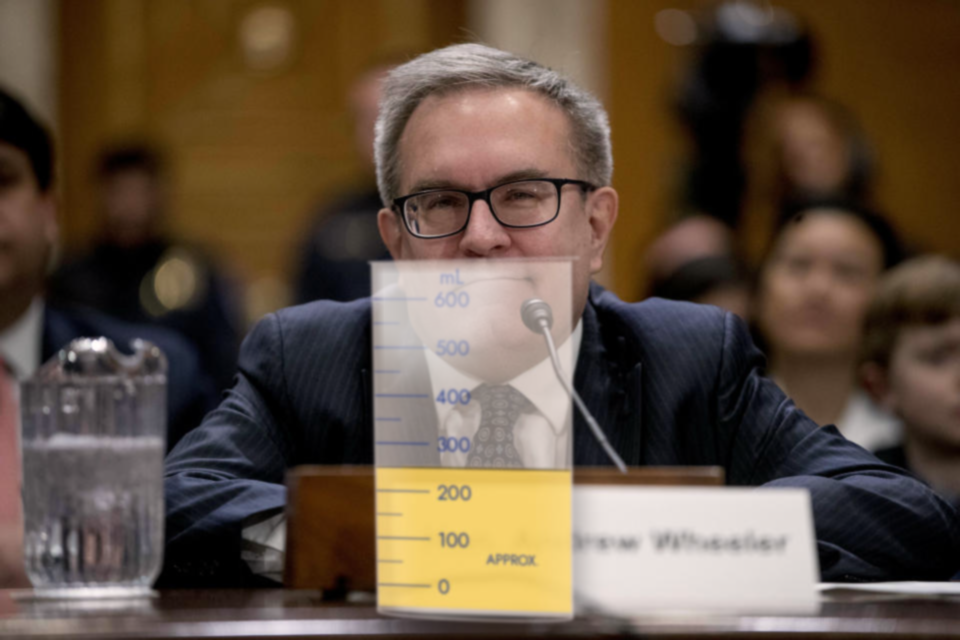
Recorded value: 250,mL
